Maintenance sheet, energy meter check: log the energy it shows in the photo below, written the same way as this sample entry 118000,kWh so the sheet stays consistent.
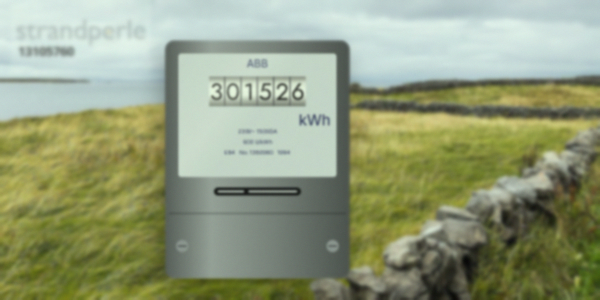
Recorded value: 301526,kWh
